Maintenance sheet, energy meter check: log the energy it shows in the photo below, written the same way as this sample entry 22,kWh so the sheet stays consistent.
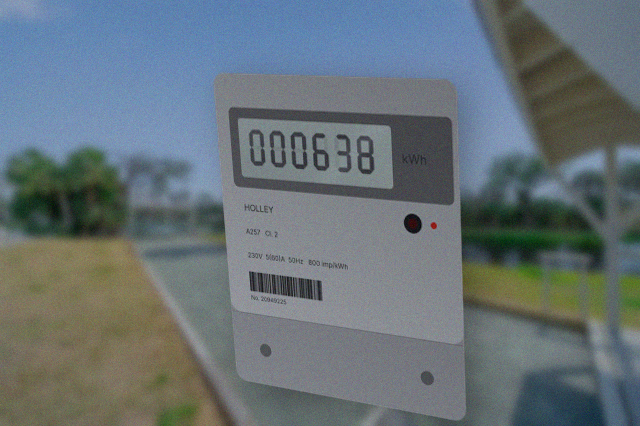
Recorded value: 638,kWh
